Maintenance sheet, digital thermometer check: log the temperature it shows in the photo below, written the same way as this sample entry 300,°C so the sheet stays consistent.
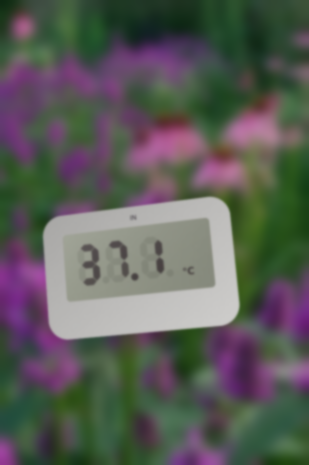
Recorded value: 37.1,°C
